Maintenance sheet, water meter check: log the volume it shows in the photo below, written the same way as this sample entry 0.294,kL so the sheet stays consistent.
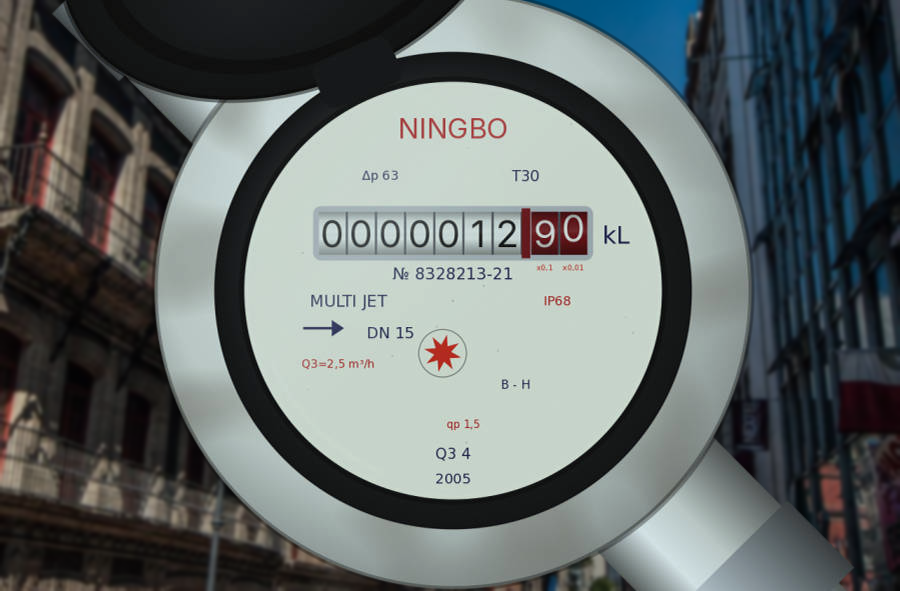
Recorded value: 12.90,kL
